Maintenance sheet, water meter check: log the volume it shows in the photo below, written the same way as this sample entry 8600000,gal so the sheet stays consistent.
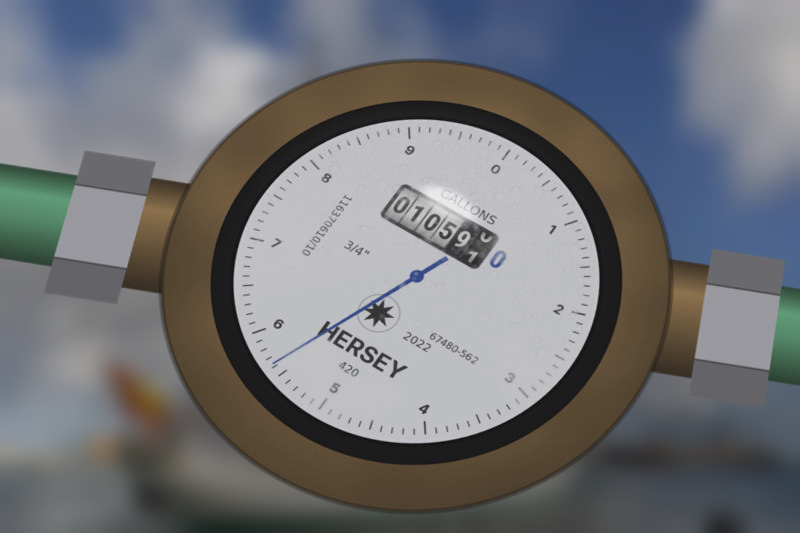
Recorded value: 105905.6,gal
